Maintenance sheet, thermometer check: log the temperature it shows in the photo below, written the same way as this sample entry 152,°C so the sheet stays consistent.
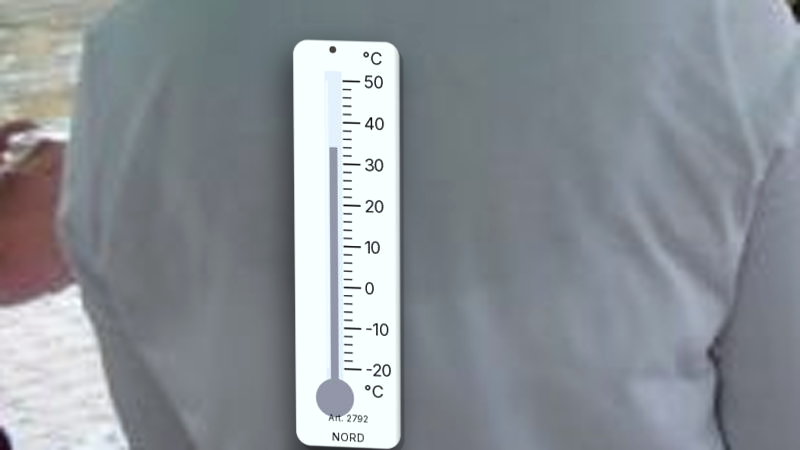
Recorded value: 34,°C
